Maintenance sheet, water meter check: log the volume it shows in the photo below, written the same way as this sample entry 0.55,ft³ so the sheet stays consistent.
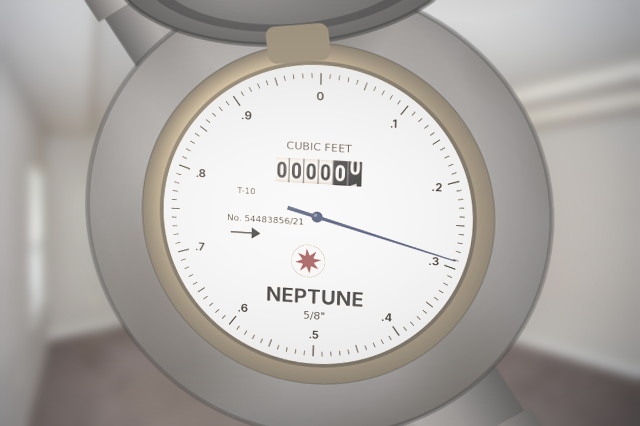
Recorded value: 0.29,ft³
